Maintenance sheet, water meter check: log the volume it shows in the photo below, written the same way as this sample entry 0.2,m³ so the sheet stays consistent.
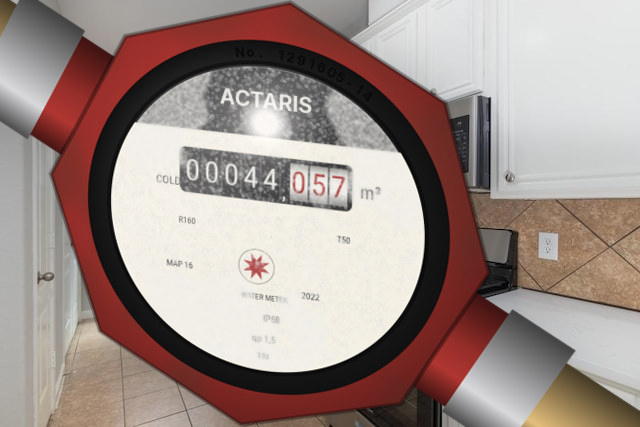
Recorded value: 44.057,m³
